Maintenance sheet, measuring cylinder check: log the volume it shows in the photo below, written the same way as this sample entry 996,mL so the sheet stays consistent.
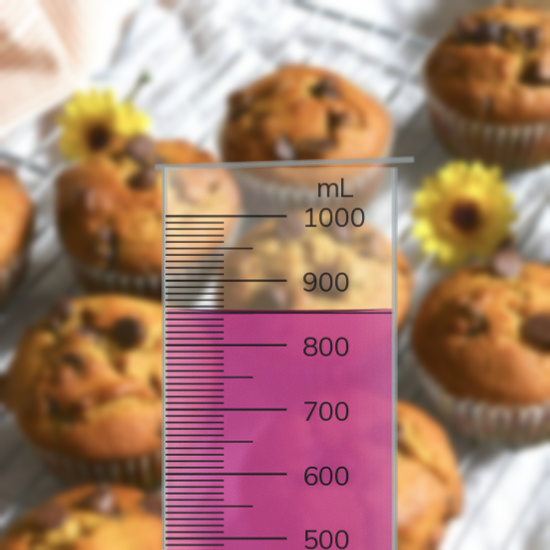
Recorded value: 850,mL
